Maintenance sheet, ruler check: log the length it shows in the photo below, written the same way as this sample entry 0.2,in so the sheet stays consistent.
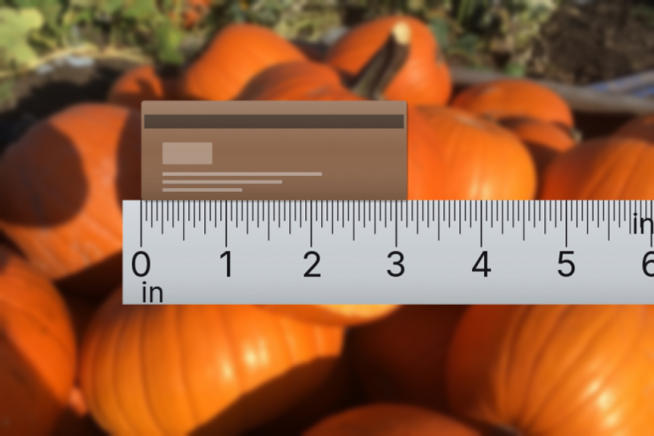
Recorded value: 3.125,in
